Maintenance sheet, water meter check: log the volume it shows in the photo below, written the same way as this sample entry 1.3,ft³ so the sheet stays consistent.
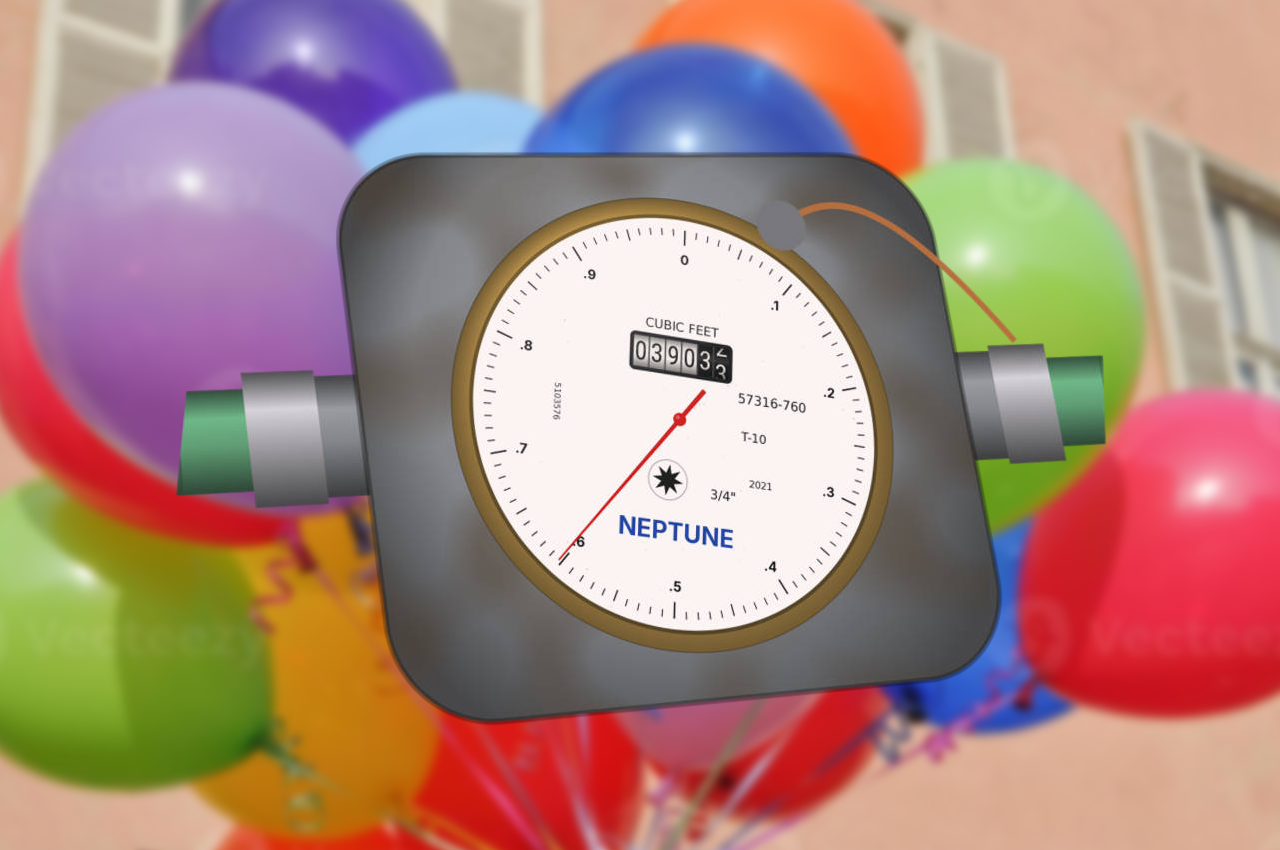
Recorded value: 39032.60,ft³
